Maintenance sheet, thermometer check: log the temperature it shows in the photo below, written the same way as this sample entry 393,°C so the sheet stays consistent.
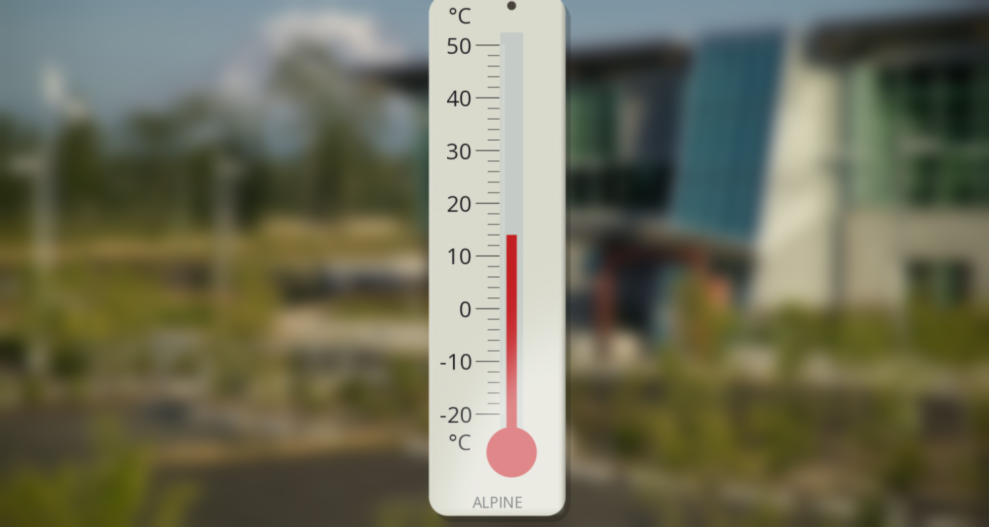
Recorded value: 14,°C
